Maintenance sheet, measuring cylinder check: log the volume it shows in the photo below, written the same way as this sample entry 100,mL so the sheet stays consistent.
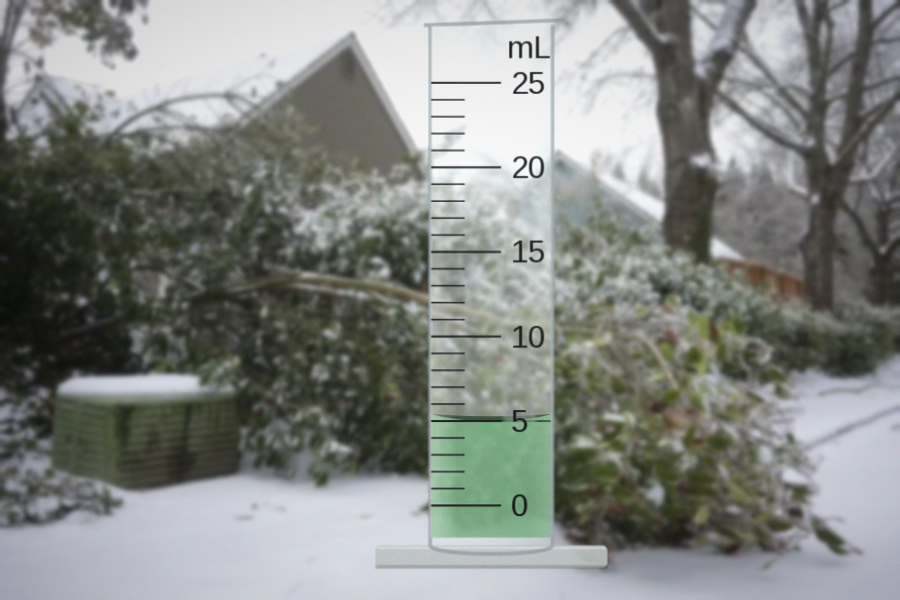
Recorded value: 5,mL
